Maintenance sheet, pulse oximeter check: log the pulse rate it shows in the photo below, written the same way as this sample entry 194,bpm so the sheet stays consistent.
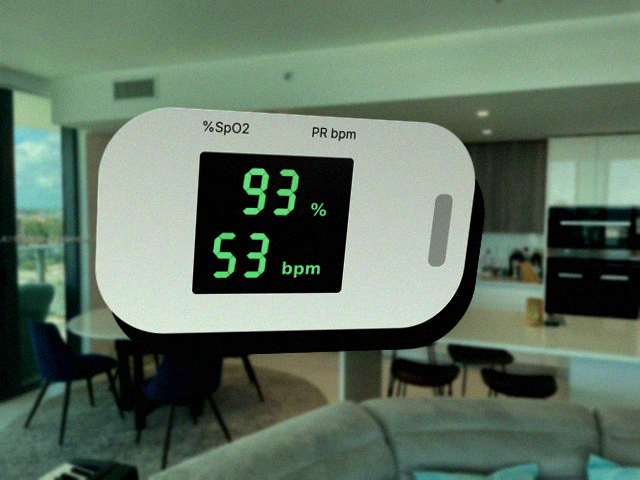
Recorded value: 53,bpm
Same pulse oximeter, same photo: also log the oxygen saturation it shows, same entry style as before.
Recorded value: 93,%
